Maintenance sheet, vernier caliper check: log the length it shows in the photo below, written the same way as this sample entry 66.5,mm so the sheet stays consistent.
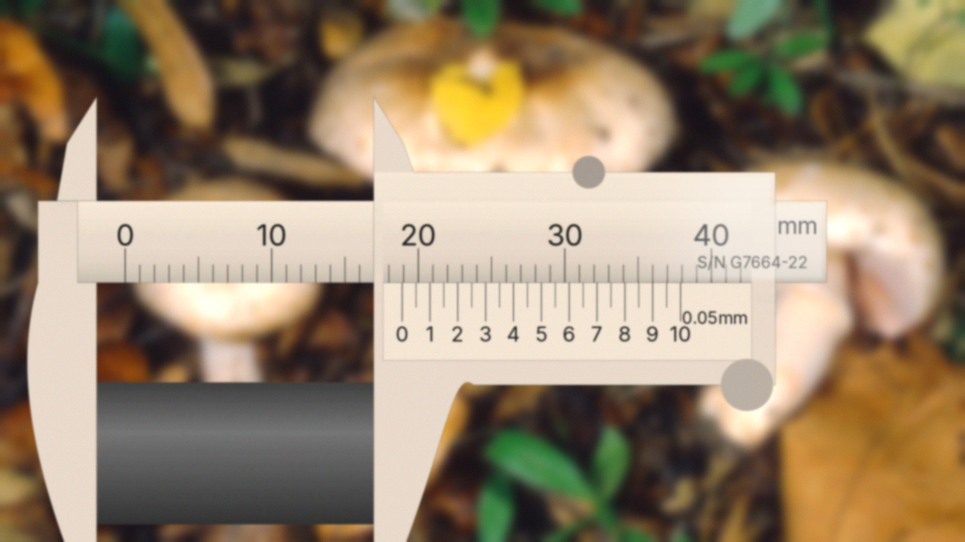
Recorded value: 18.9,mm
